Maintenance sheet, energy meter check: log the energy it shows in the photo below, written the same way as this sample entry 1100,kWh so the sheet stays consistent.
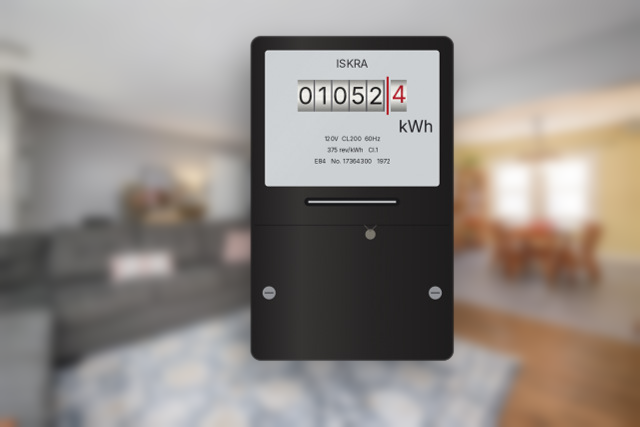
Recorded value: 1052.4,kWh
